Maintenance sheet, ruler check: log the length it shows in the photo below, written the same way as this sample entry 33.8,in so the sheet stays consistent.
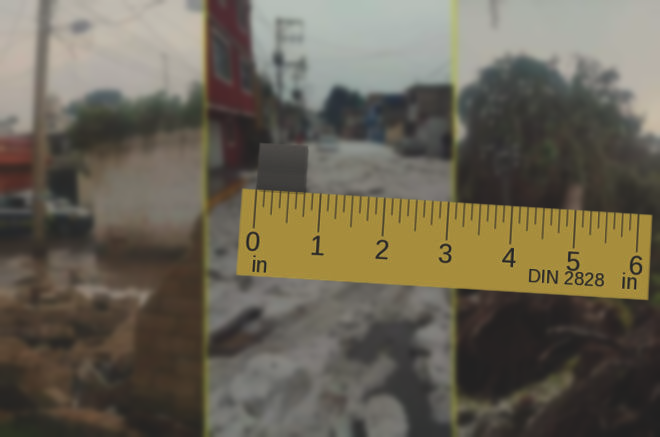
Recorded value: 0.75,in
